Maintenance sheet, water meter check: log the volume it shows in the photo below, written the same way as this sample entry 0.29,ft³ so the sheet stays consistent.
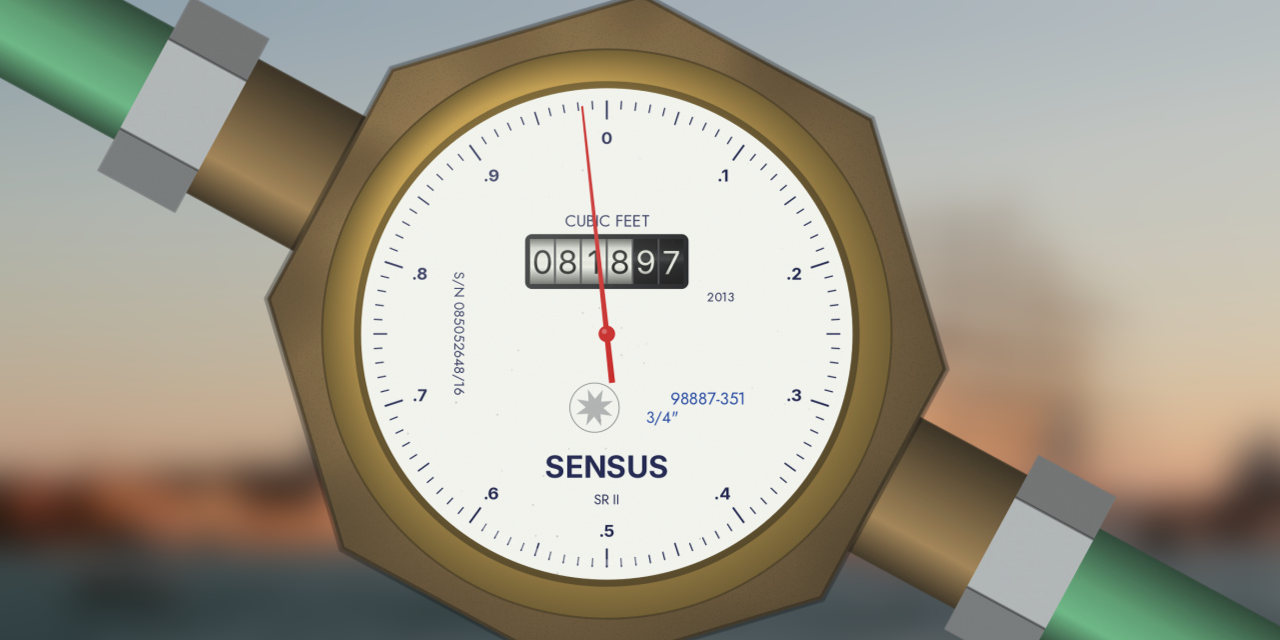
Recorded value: 81896.98,ft³
